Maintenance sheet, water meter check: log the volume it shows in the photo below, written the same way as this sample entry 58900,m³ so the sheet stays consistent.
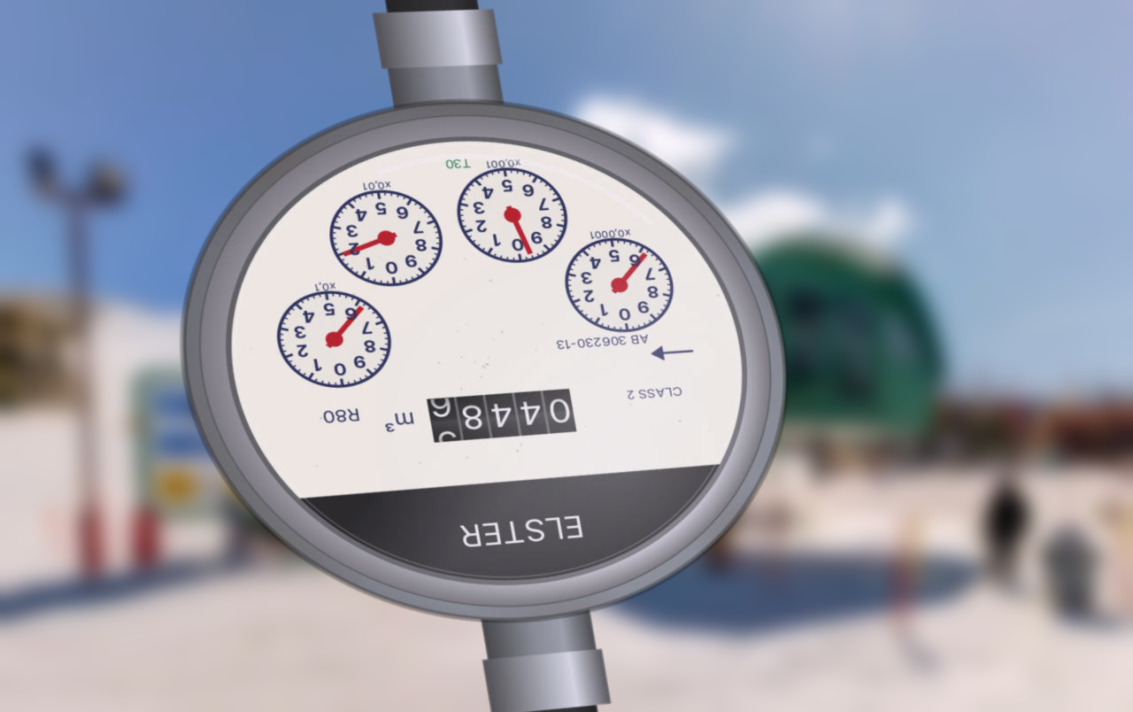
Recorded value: 4485.6196,m³
